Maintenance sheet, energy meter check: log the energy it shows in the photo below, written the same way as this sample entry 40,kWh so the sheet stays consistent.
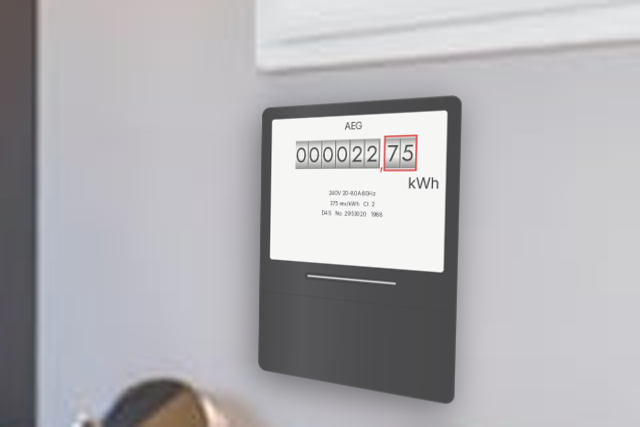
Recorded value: 22.75,kWh
